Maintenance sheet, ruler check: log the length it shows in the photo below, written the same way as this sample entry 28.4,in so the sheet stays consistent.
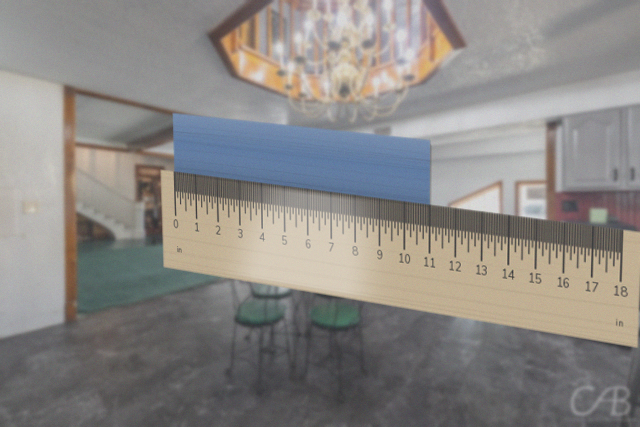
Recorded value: 11,in
